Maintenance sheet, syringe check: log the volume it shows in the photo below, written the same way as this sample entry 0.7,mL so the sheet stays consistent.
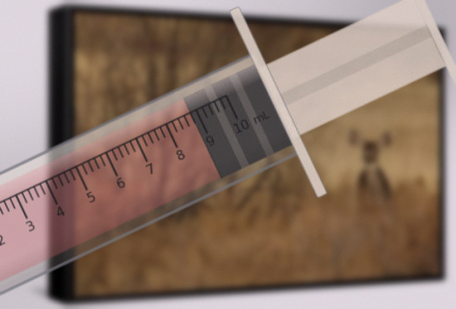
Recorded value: 8.8,mL
